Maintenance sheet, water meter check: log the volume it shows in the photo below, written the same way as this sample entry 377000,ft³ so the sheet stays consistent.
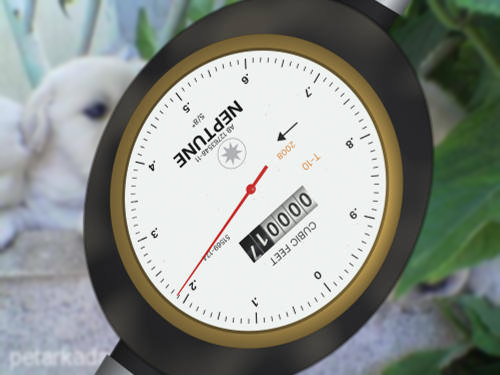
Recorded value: 17.21,ft³
